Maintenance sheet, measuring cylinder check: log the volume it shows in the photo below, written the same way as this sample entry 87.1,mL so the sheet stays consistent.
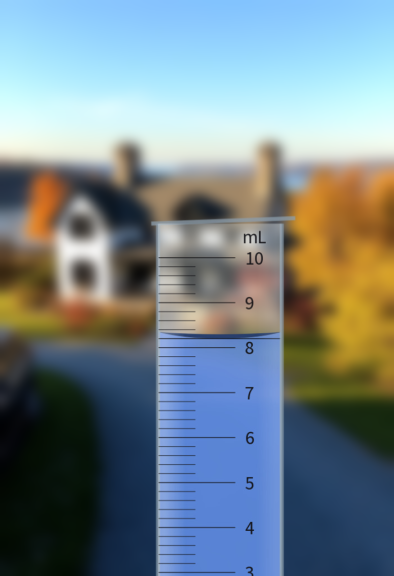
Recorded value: 8.2,mL
